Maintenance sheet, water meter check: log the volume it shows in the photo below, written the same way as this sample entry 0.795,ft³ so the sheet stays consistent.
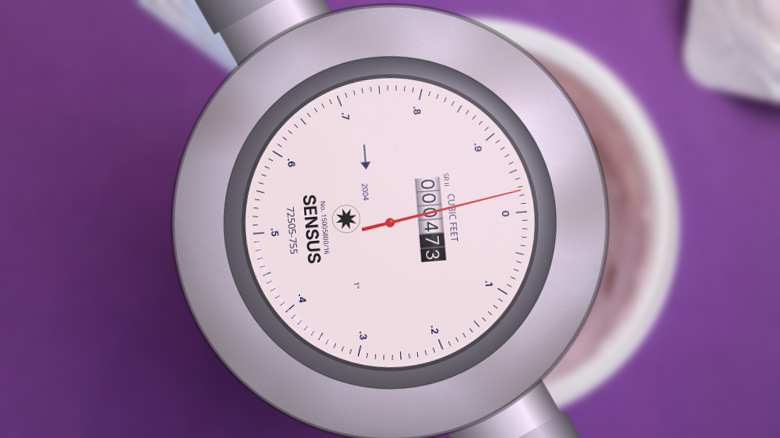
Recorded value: 472.97,ft³
